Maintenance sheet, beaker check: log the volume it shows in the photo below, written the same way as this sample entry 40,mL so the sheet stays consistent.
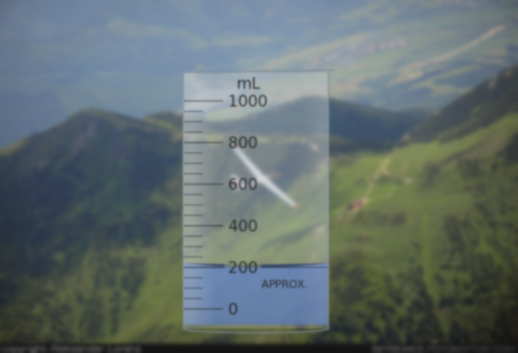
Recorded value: 200,mL
